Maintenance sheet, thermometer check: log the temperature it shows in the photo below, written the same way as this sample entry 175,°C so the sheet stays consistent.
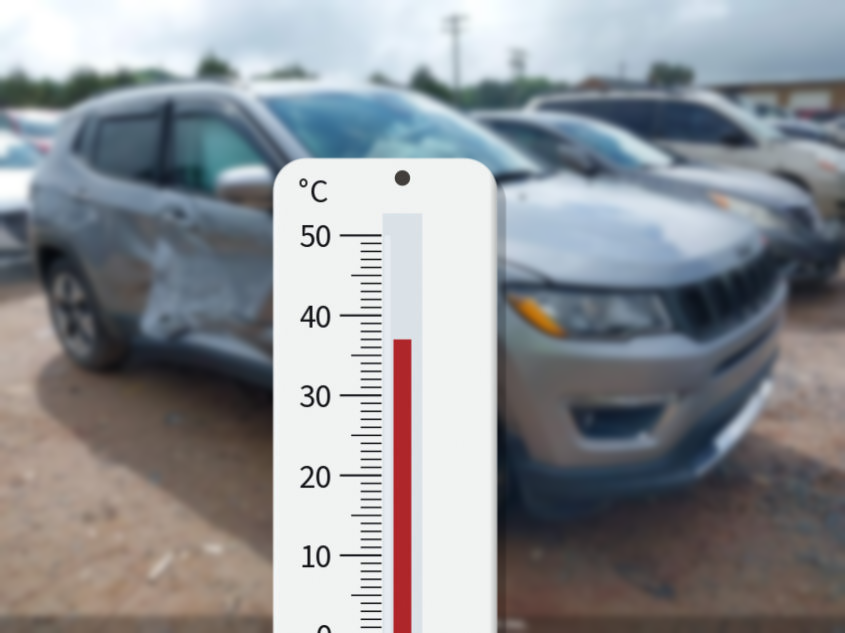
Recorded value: 37,°C
